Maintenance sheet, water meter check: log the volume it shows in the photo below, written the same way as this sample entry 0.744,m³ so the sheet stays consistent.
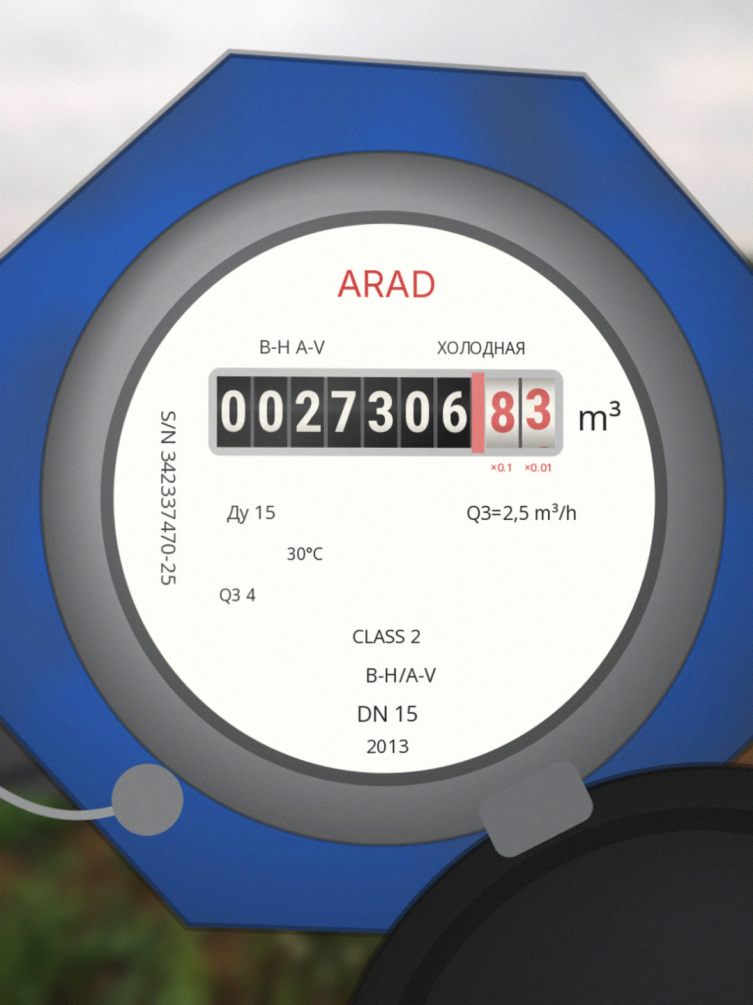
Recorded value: 27306.83,m³
